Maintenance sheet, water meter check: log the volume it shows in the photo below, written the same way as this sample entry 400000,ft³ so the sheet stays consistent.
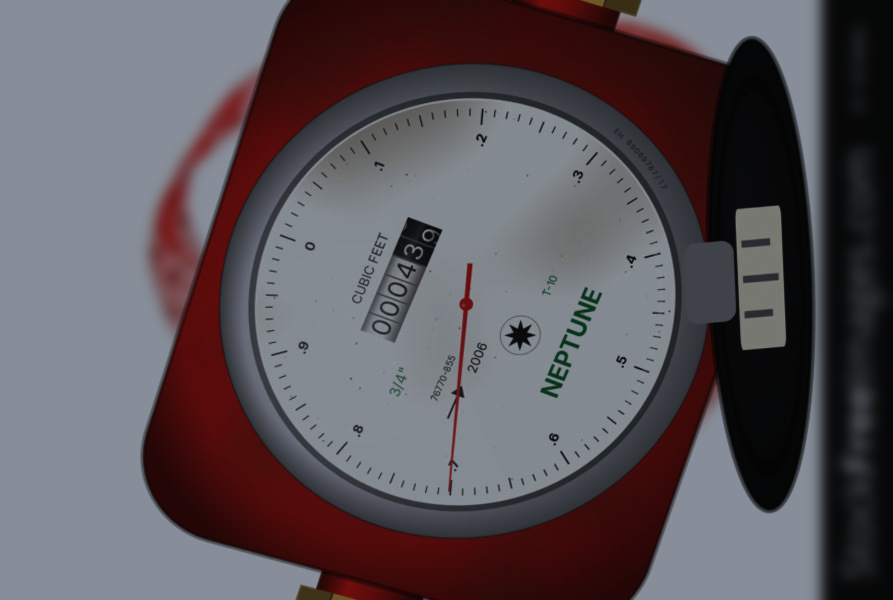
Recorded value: 438.70,ft³
